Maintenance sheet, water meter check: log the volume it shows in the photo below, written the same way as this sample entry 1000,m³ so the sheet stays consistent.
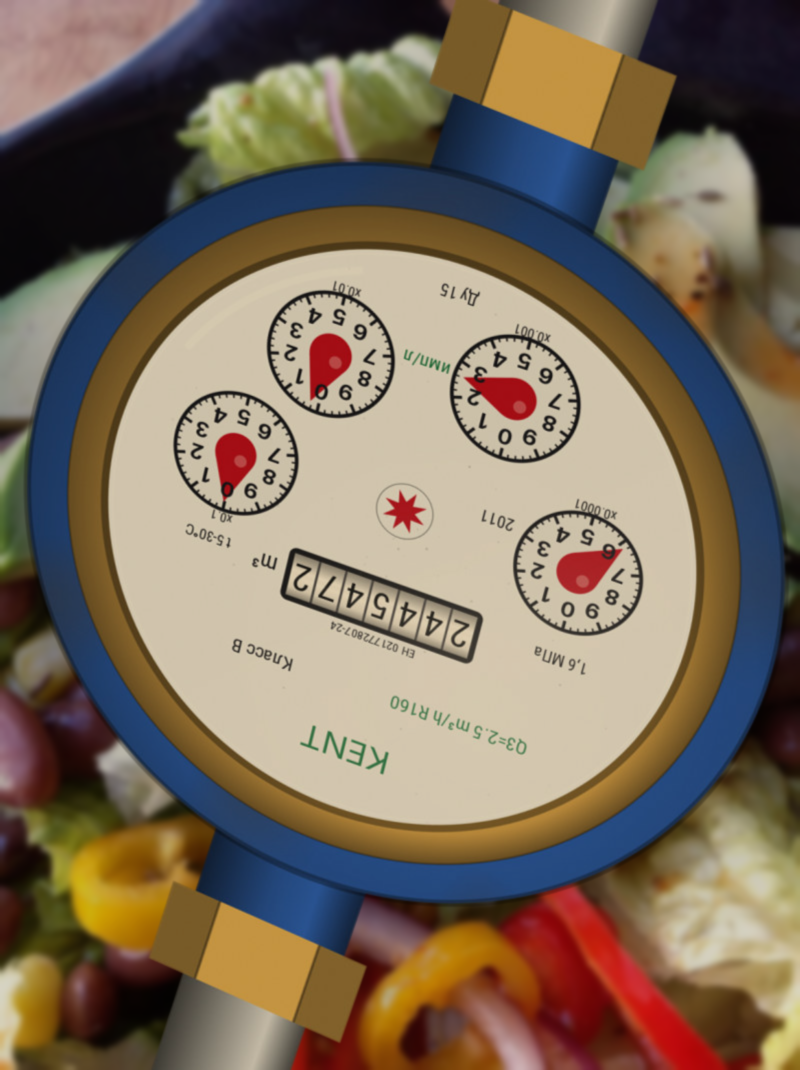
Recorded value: 2445472.0026,m³
